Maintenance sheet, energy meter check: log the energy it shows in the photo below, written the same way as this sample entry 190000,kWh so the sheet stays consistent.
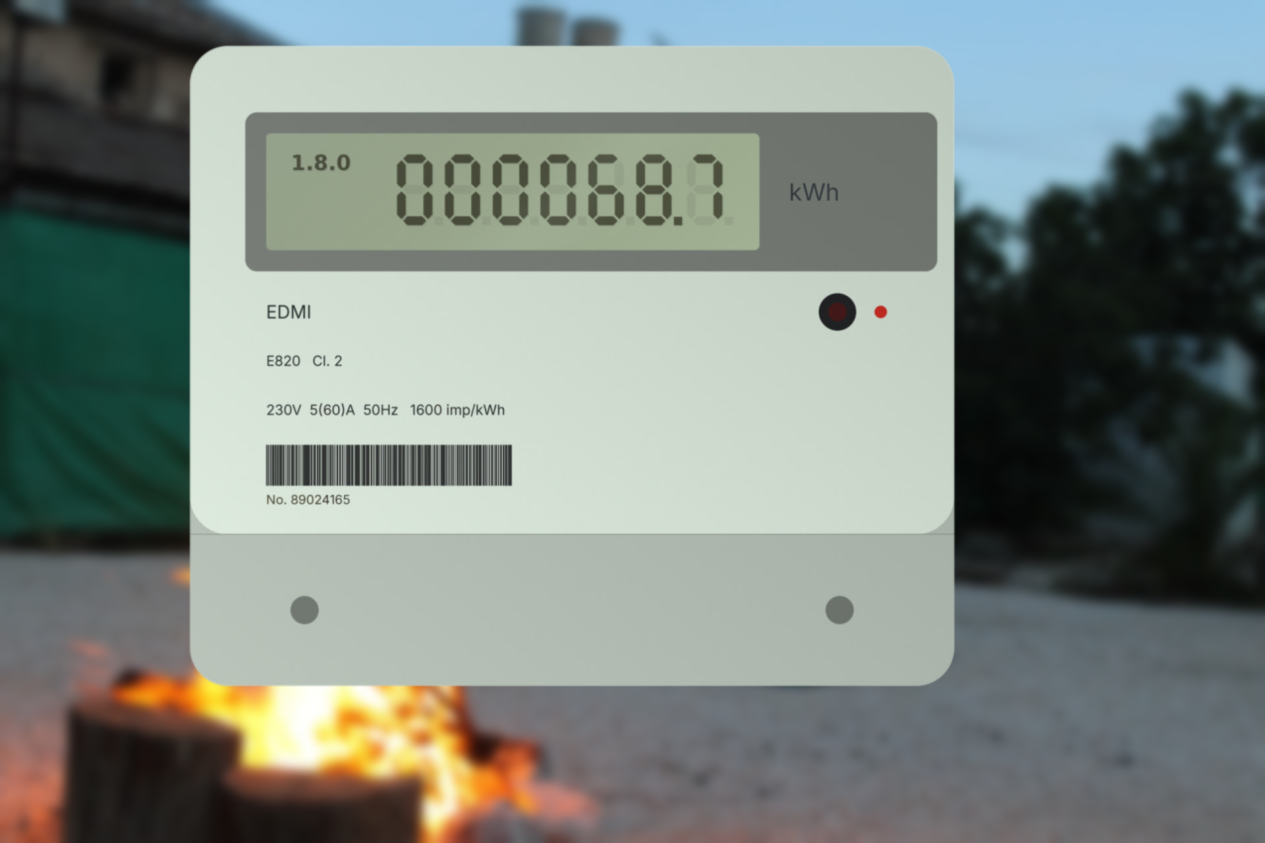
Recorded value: 68.7,kWh
